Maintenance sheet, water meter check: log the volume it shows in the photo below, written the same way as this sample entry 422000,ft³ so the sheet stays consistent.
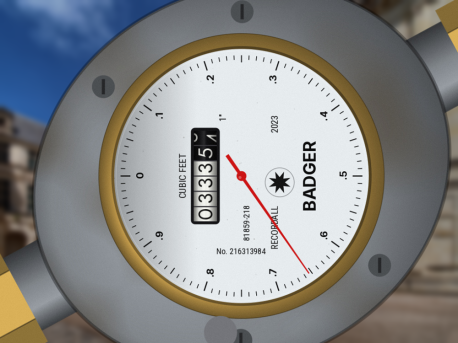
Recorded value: 33353.65,ft³
